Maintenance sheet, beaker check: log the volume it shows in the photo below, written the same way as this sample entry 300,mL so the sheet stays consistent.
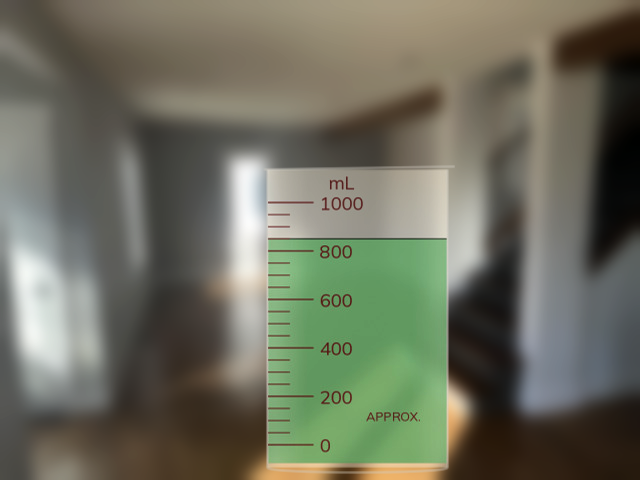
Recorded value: 850,mL
